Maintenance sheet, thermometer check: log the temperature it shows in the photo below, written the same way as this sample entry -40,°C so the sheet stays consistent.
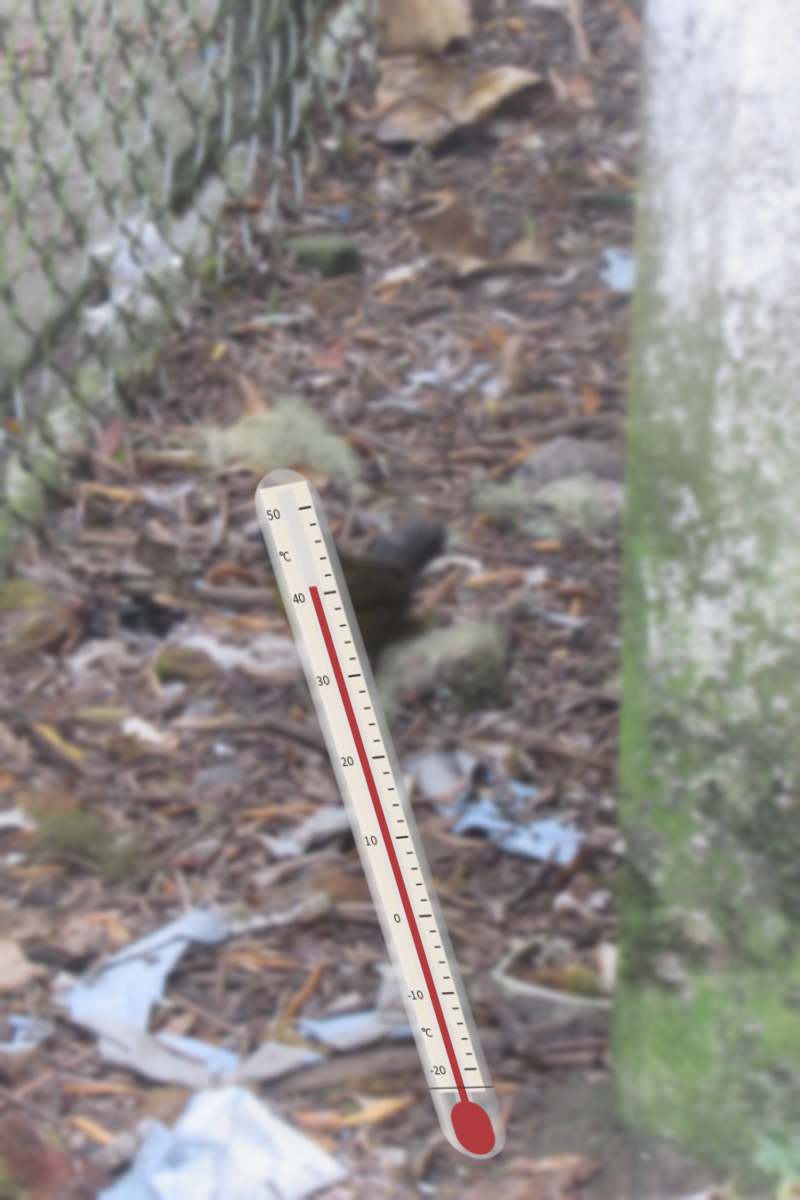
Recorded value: 41,°C
